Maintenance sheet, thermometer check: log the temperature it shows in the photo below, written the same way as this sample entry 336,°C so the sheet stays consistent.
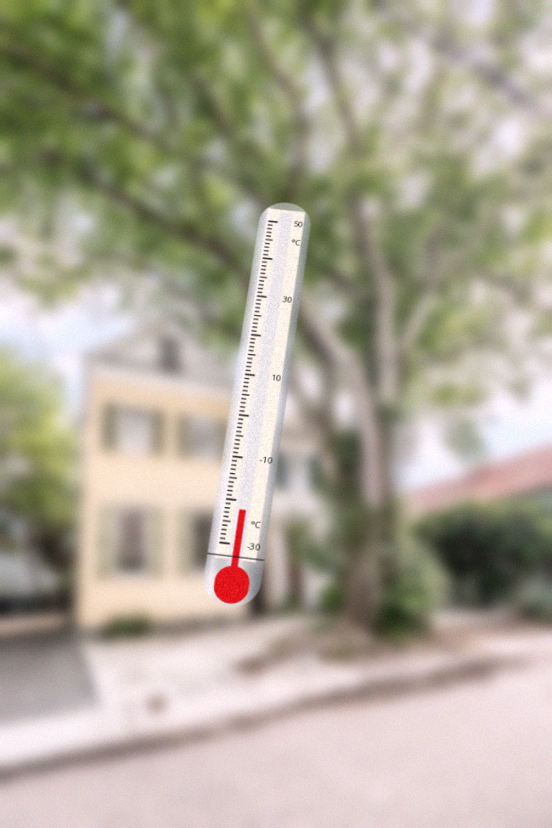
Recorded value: -22,°C
